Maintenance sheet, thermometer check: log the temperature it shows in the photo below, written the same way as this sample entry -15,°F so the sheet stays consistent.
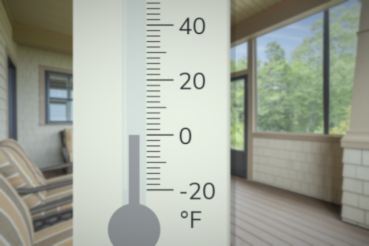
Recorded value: 0,°F
